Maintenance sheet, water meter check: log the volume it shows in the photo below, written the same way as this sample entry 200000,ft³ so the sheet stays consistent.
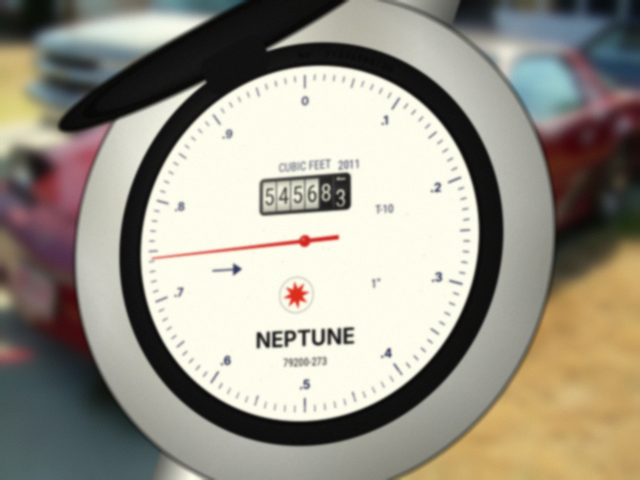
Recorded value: 545682.74,ft³
